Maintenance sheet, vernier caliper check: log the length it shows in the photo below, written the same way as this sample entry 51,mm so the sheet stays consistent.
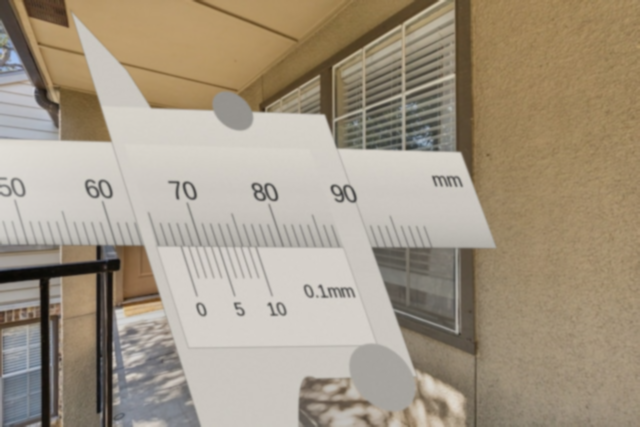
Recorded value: 67.6,mm
